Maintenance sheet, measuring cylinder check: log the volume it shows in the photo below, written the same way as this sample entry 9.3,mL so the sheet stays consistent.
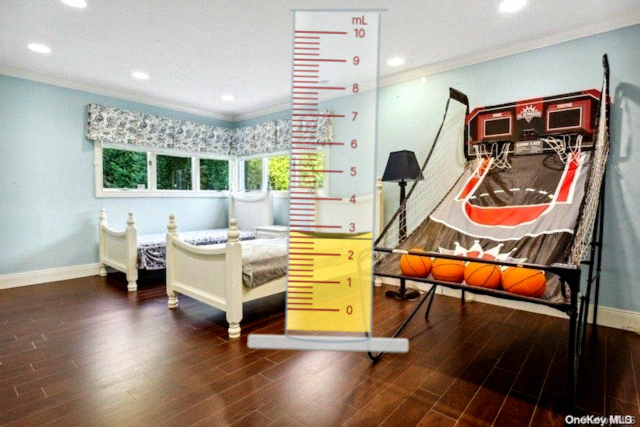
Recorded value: 2.6,mL
